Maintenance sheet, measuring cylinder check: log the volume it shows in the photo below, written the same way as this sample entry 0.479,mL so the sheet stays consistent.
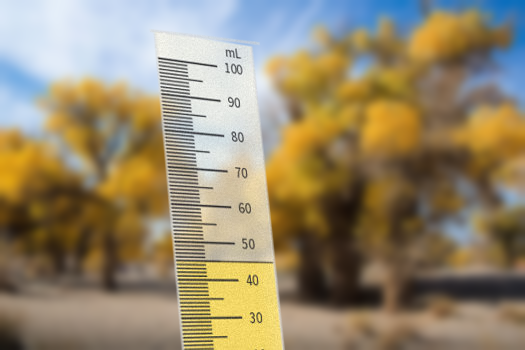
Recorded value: 45,mL
